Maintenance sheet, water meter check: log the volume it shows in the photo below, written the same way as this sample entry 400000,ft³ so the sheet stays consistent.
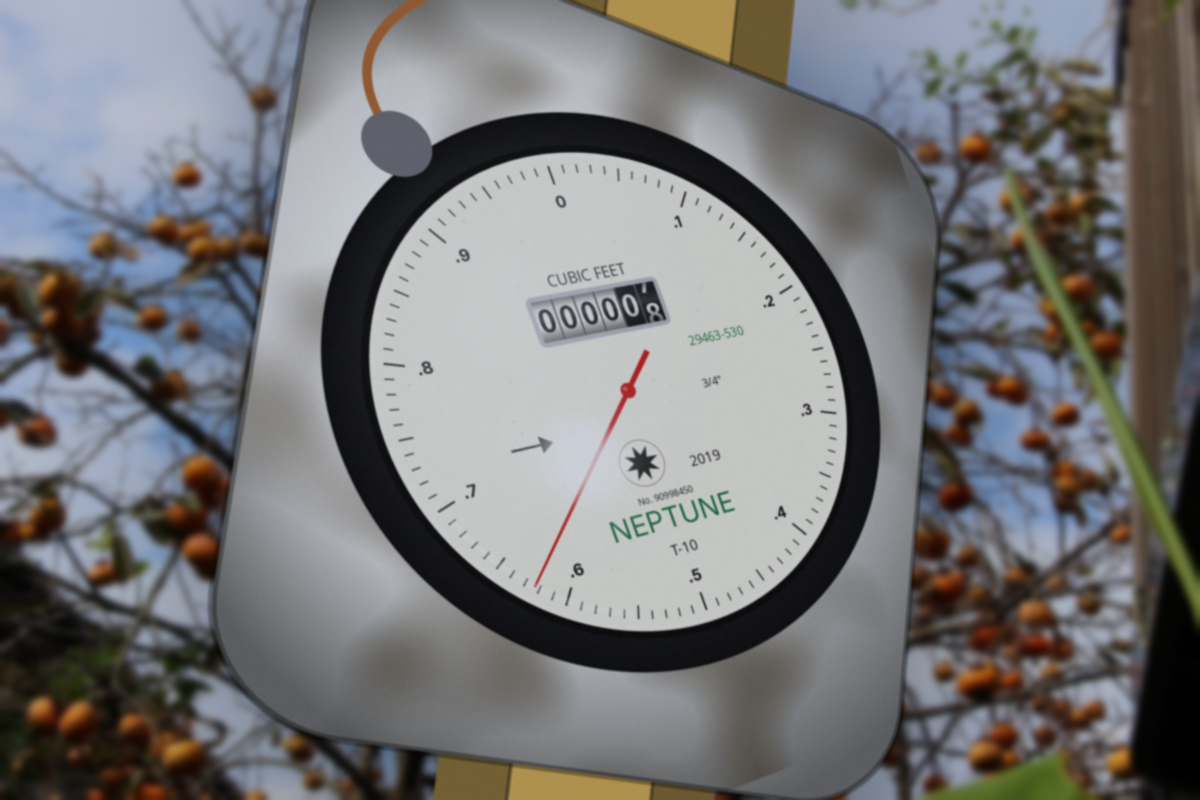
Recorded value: 7.62,ft³
